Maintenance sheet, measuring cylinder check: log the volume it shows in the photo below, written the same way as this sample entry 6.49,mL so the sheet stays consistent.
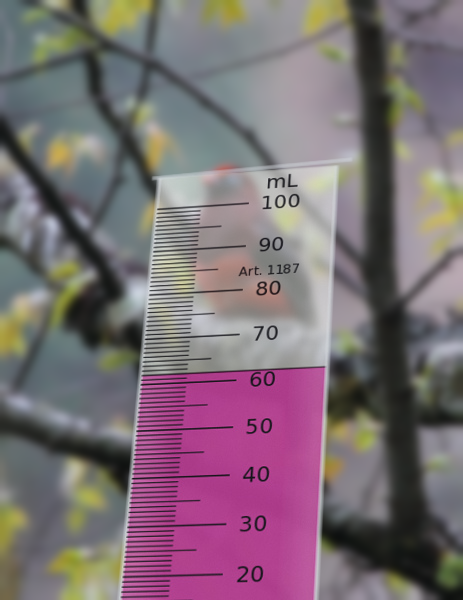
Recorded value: 62,mL
